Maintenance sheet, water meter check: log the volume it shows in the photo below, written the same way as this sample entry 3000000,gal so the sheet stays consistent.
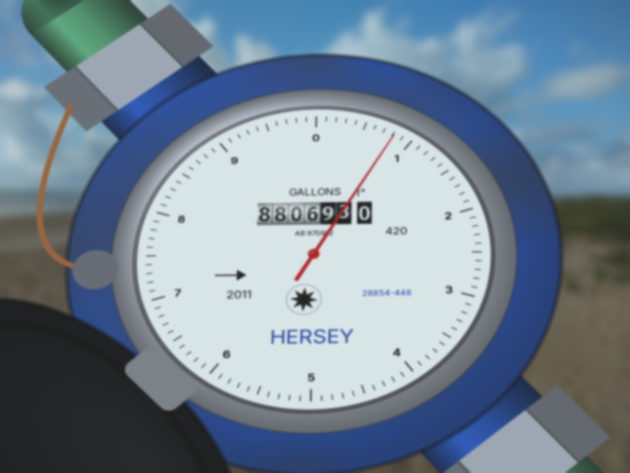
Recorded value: 8806930.8,gal
